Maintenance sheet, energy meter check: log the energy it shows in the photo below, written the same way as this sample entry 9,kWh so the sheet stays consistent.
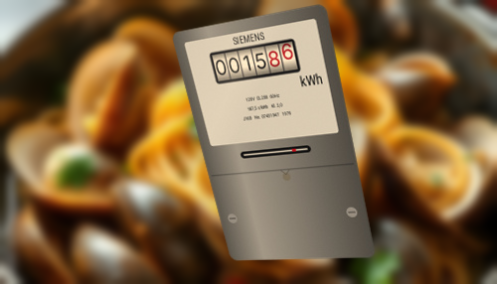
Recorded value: 15.86,kWh
